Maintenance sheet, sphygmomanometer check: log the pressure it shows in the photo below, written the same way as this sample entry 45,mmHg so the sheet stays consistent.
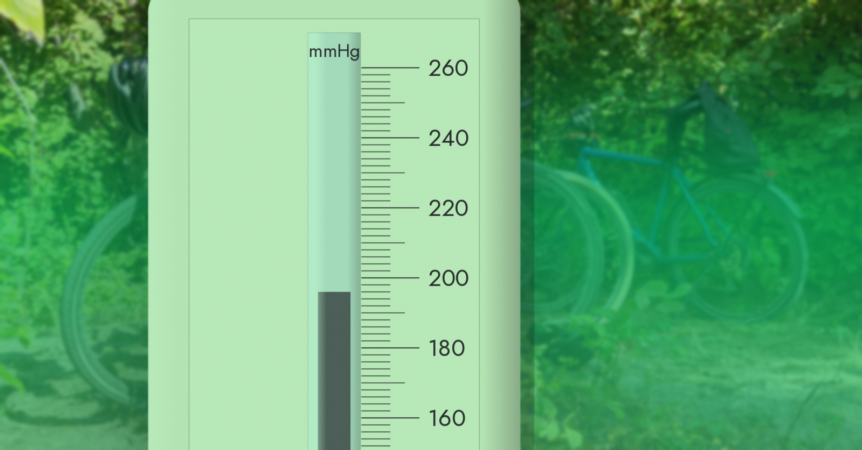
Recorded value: 196,mmHg
